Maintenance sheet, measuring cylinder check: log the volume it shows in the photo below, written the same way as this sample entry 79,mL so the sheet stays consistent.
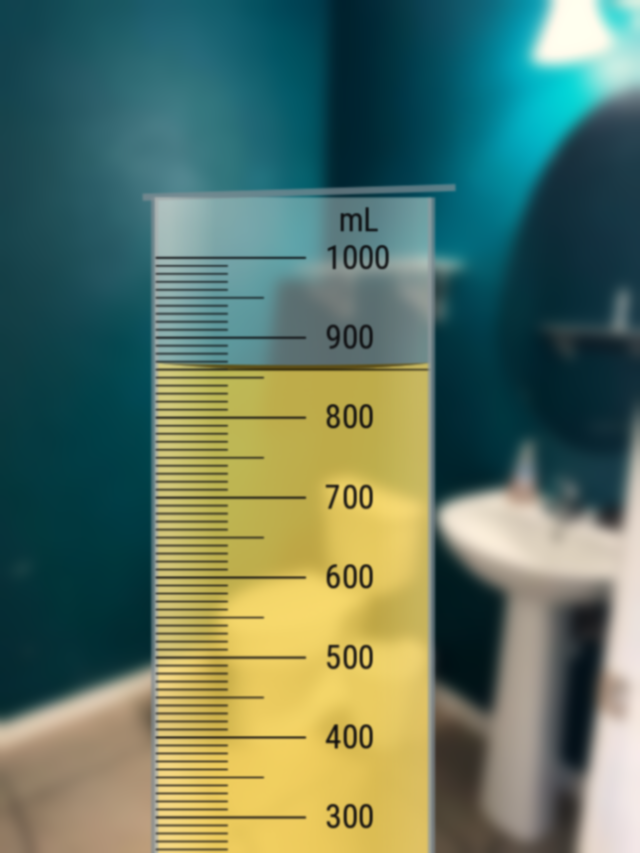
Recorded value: 860,mL
